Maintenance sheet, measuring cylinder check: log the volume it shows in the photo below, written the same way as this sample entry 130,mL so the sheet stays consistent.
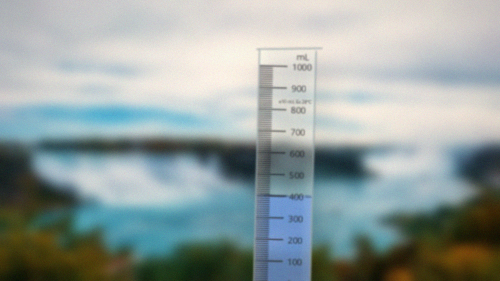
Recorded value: 400,mL
